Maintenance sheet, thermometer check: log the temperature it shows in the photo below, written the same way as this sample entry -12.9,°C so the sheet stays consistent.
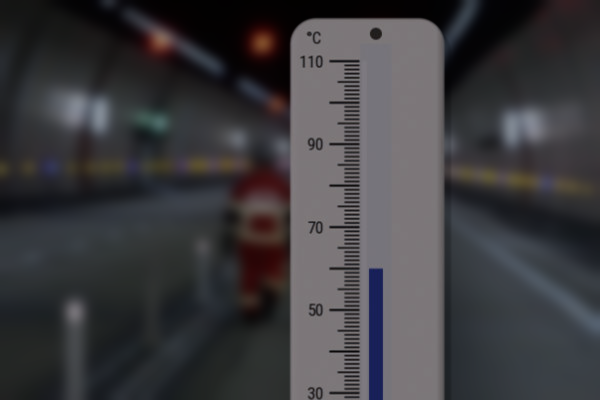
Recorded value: 60,°C
